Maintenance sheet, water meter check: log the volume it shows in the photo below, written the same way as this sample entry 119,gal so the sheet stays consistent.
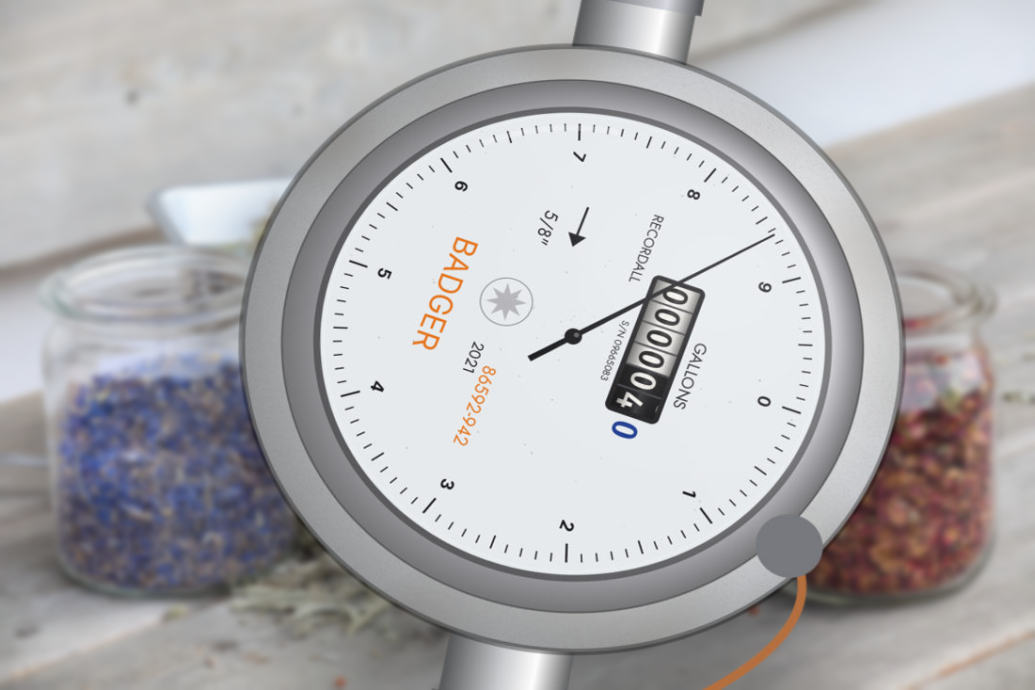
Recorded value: 38.6,gal
